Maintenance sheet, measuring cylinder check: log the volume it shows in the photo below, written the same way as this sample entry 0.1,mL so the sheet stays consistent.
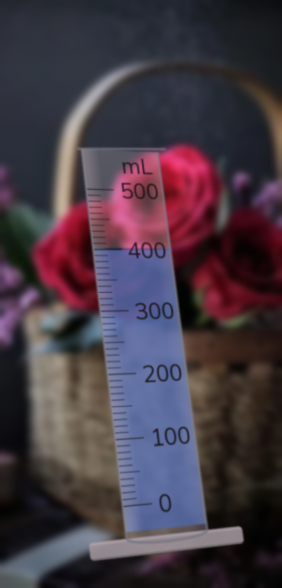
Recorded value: 400,mL
